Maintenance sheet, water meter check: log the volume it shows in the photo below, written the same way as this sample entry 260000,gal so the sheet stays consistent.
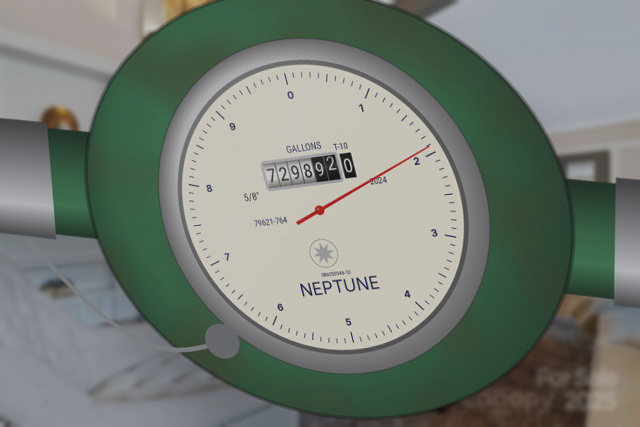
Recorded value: 7298921.9,gal
